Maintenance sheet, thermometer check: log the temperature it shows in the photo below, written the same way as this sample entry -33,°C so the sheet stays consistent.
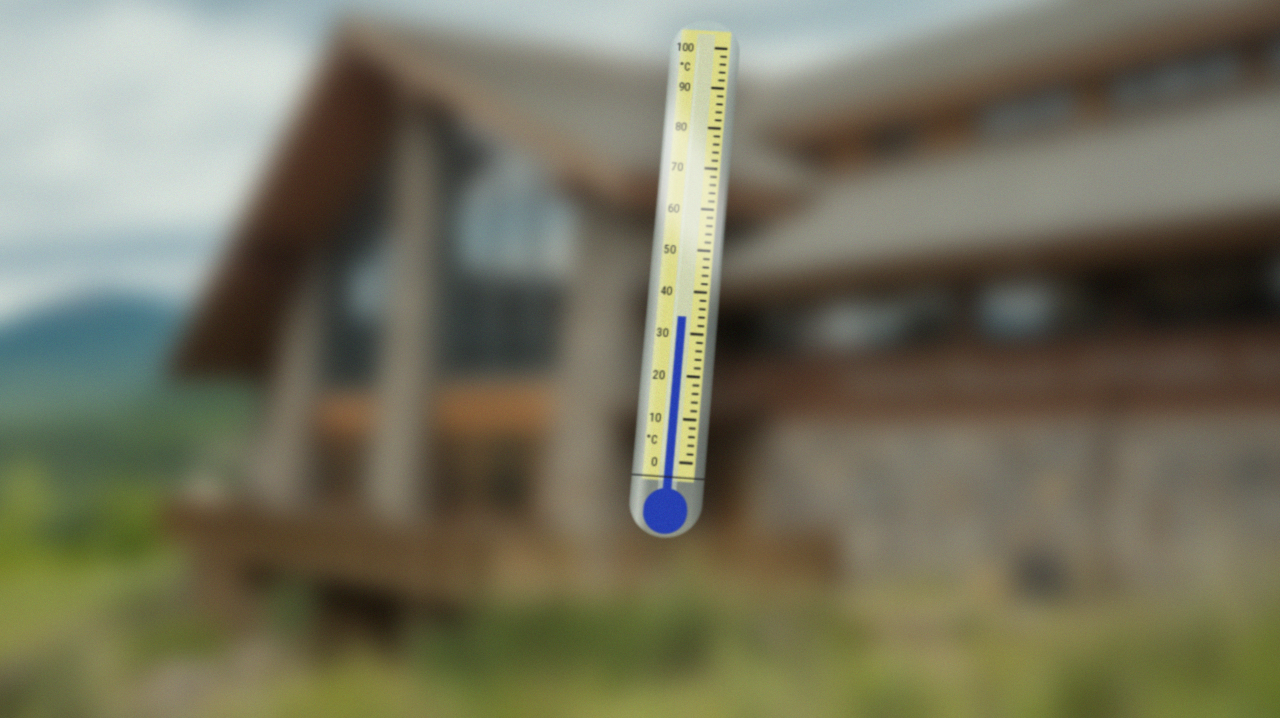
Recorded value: 34,°C
